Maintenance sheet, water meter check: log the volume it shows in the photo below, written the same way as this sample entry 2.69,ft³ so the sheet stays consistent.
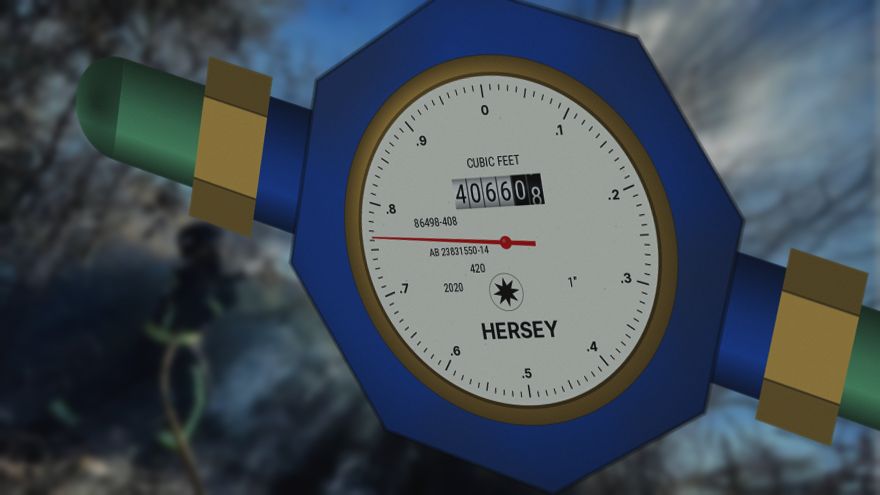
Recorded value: 406607.76,ft³
